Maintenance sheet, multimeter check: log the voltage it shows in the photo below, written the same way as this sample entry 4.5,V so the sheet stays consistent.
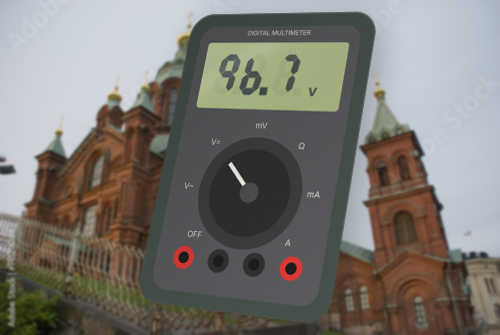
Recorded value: 96.7,V
